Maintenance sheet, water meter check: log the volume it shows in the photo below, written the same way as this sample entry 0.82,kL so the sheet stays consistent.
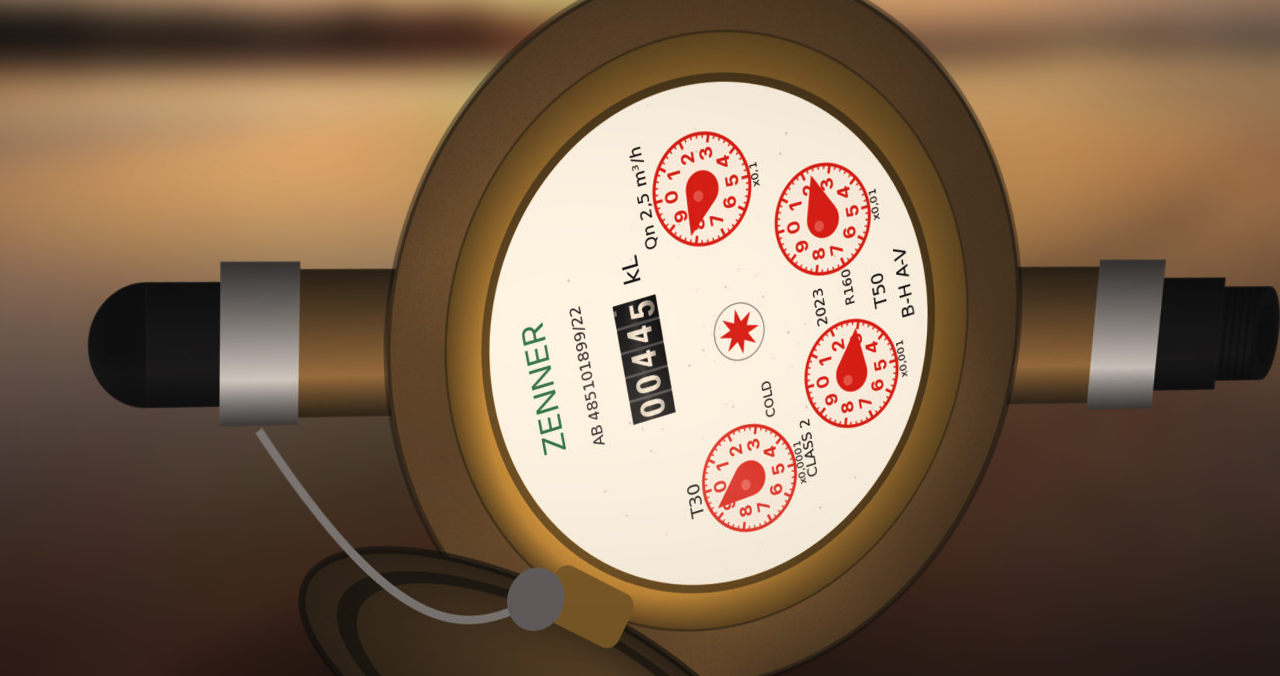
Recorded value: 444.8229,kL
